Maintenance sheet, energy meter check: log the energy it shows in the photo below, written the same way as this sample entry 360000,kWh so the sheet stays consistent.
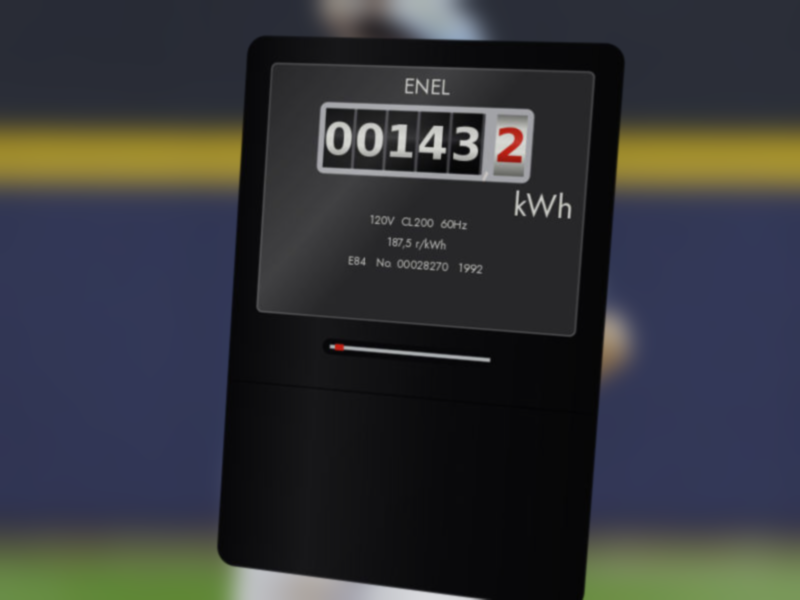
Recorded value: 143.2,kWh
